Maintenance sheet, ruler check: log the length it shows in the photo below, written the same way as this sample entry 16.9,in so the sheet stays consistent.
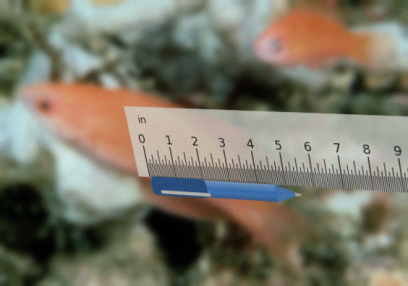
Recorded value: 5.5,in
